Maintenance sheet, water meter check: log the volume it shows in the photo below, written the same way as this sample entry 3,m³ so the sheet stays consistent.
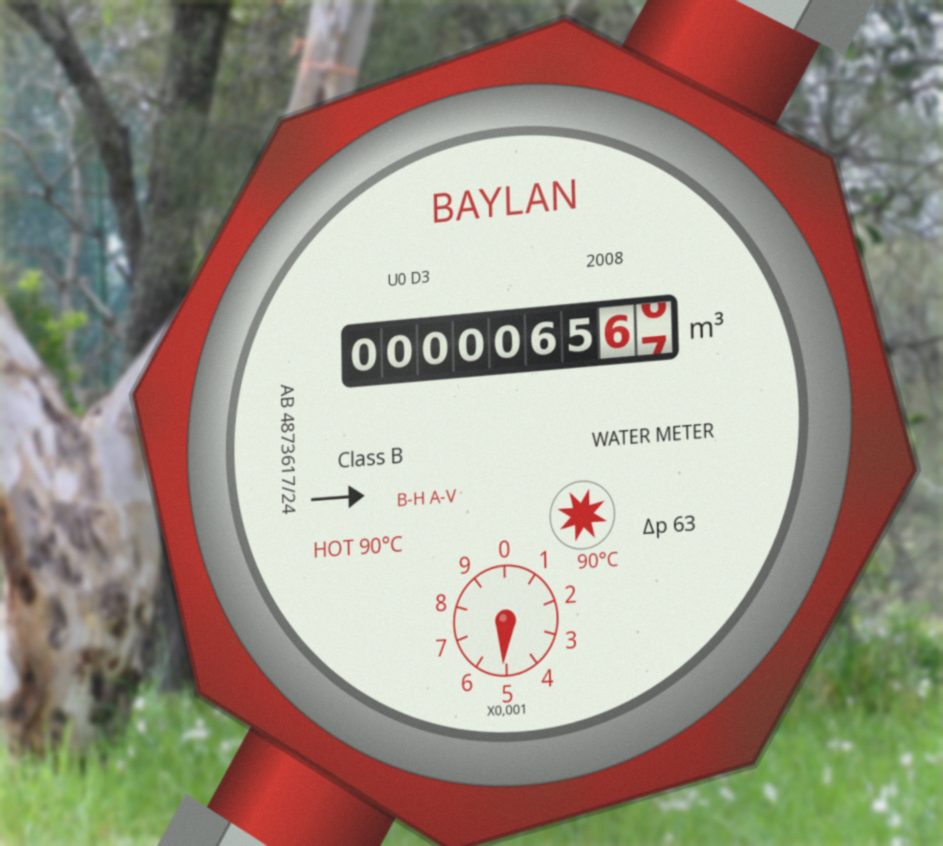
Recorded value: 65.665,m³
